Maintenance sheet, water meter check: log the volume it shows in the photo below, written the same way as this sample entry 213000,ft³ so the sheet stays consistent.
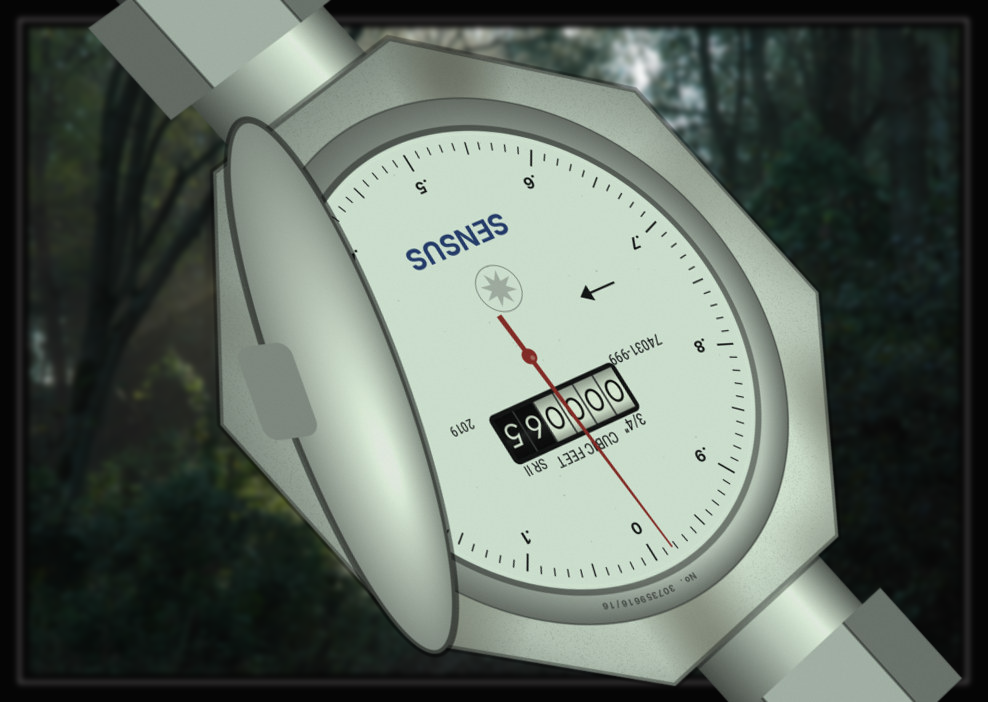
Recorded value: 64.98,ft³
